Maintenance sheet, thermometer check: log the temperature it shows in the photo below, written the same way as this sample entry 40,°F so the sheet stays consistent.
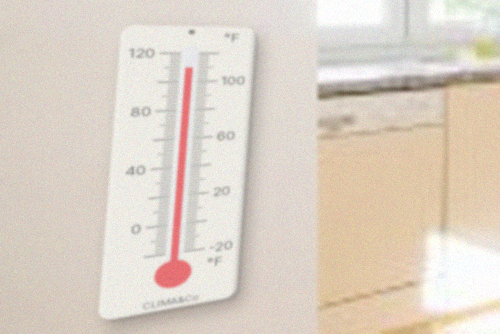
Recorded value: 110,°F
